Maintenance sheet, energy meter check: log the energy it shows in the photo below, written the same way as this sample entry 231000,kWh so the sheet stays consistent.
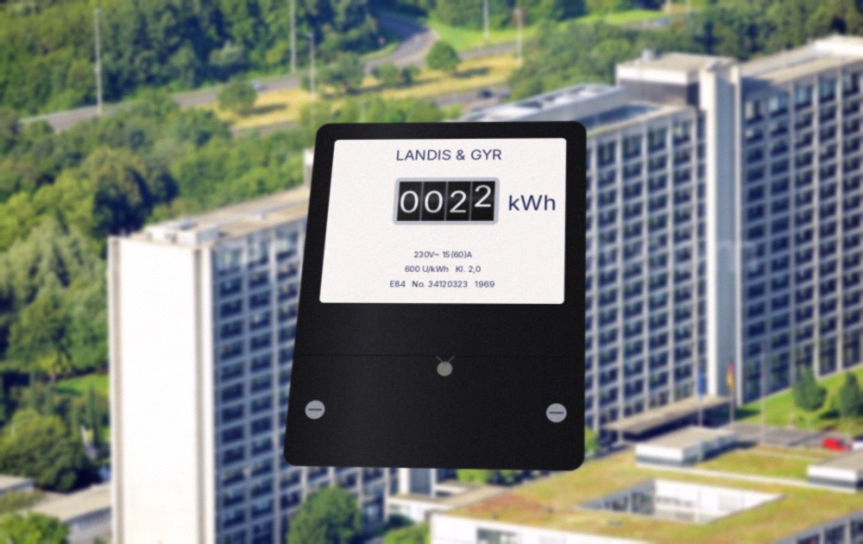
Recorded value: 22,kWh
